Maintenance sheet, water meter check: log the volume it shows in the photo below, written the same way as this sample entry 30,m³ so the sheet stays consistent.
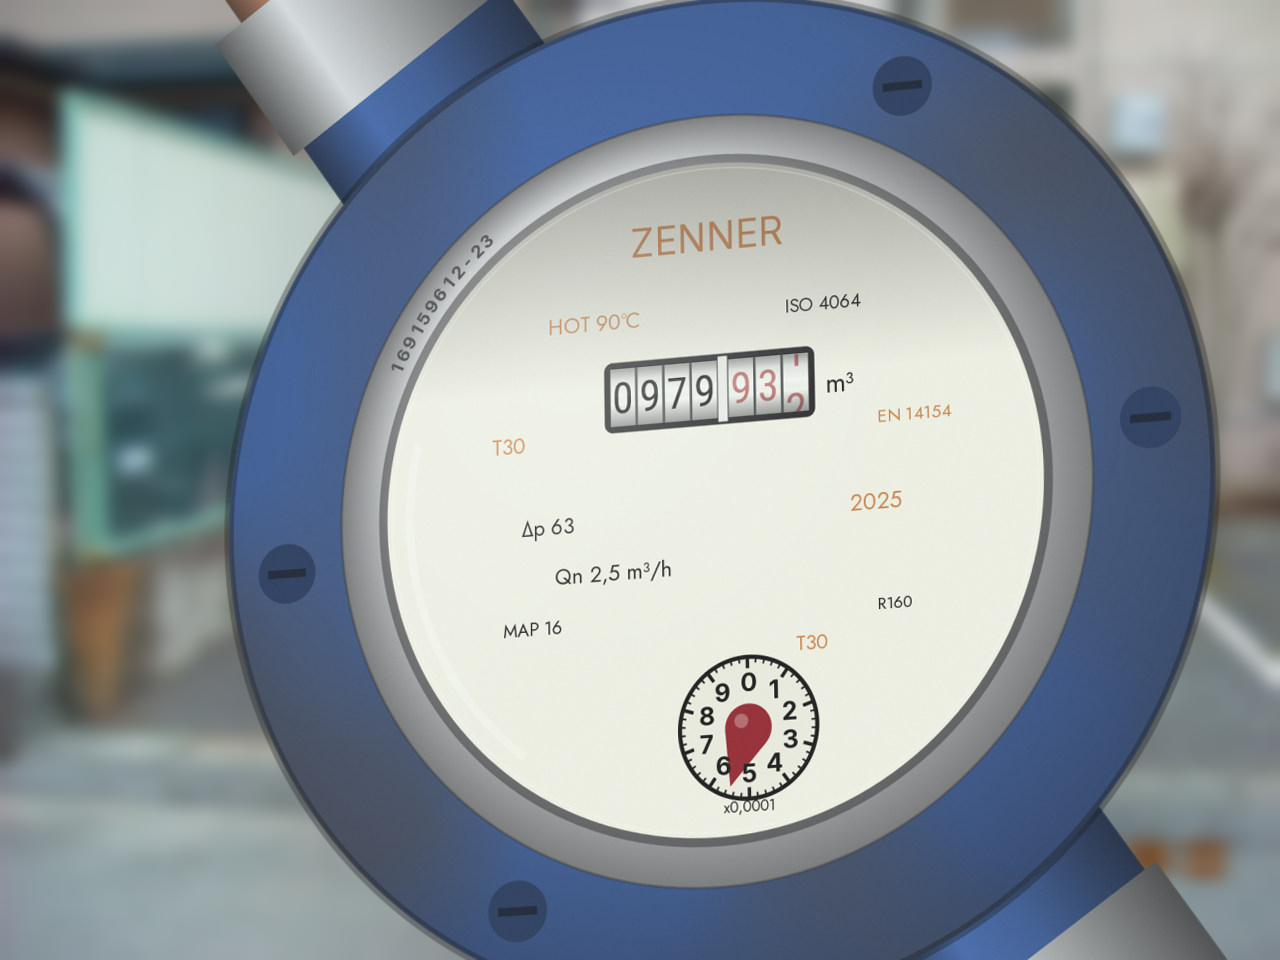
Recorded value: 979.9315,m³
